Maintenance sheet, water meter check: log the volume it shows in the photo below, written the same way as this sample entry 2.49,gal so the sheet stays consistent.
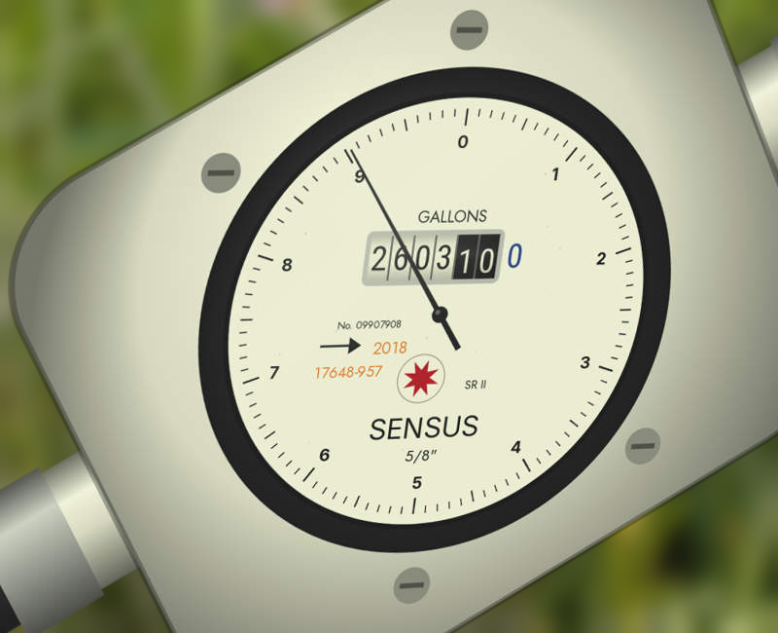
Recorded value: 2603099.0,gal
